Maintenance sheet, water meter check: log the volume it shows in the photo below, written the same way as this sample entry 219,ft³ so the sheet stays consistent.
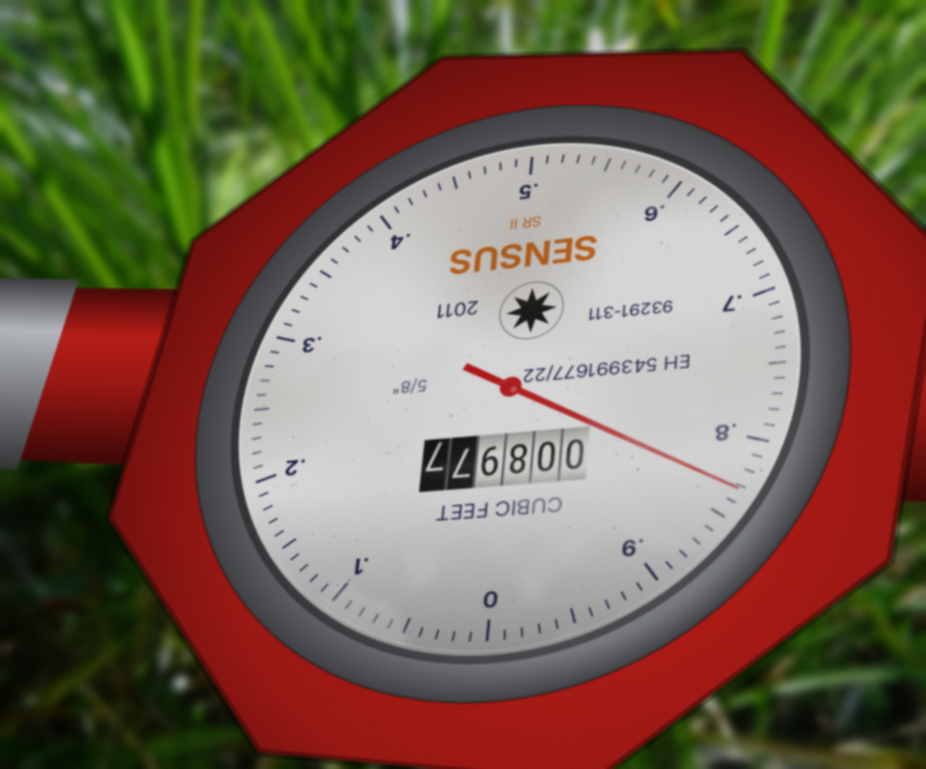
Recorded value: 8976.83,ft³
